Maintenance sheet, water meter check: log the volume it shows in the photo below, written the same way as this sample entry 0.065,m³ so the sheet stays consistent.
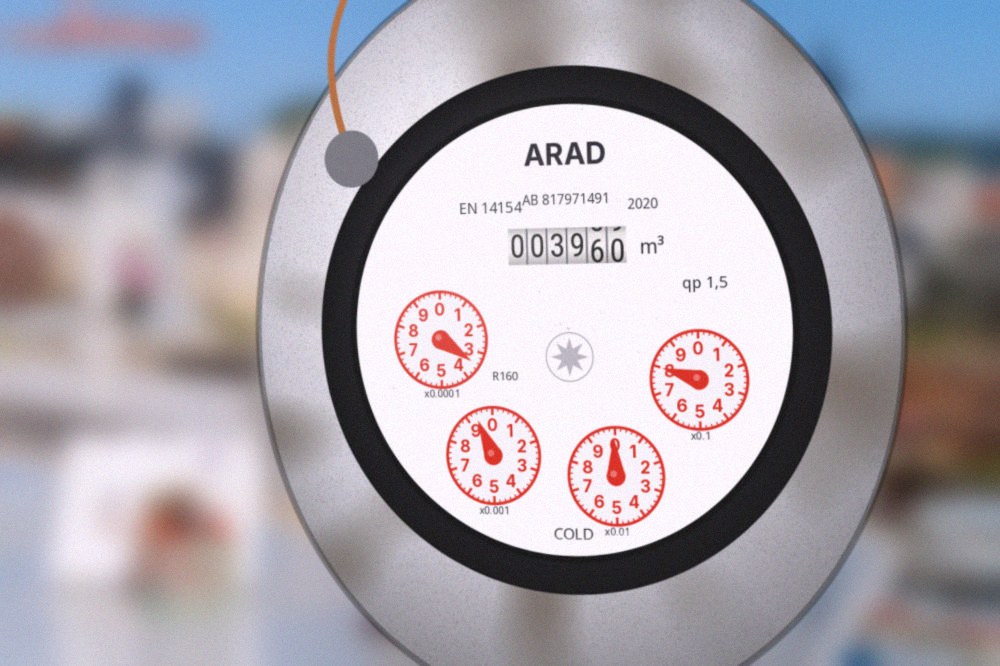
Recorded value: 3959.7993,m³
